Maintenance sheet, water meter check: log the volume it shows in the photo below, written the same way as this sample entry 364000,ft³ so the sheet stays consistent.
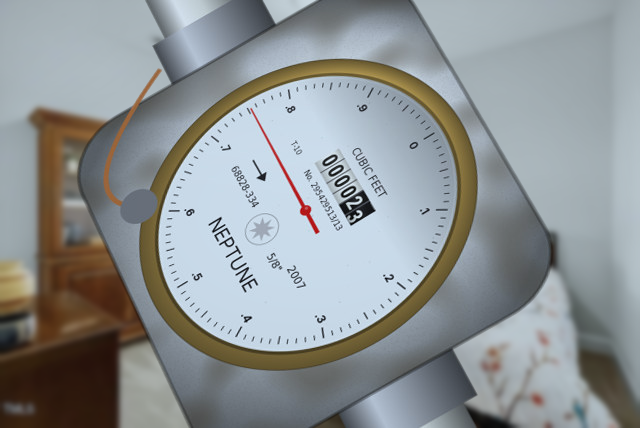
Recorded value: 22.75,ft³
